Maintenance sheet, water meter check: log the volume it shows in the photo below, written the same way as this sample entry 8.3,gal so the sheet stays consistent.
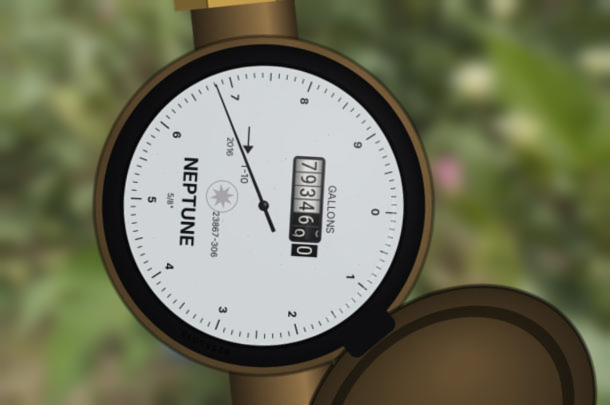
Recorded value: 7934686.8,gal
